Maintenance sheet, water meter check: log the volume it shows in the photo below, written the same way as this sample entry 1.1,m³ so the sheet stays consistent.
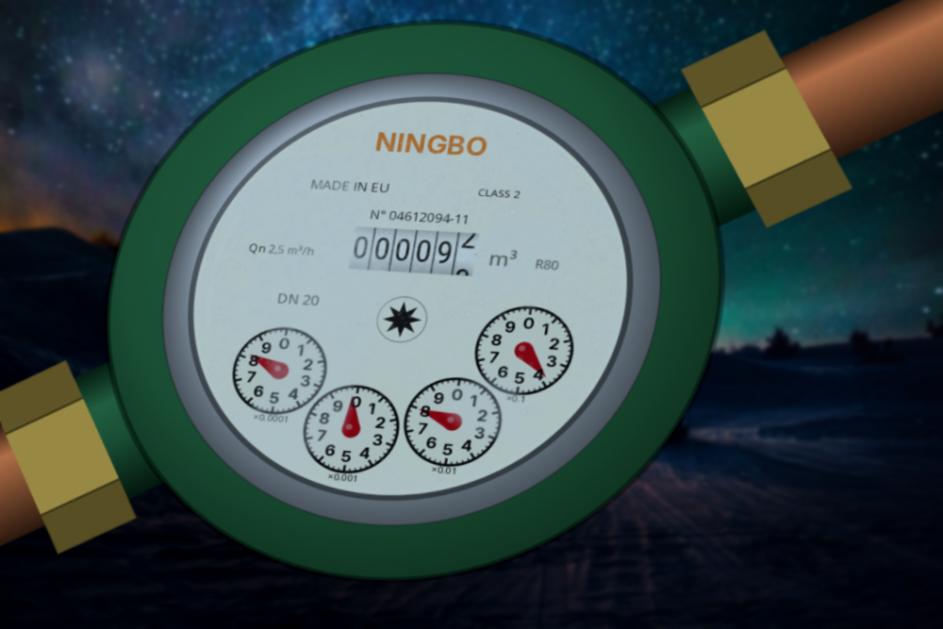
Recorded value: 92.3798,m³
